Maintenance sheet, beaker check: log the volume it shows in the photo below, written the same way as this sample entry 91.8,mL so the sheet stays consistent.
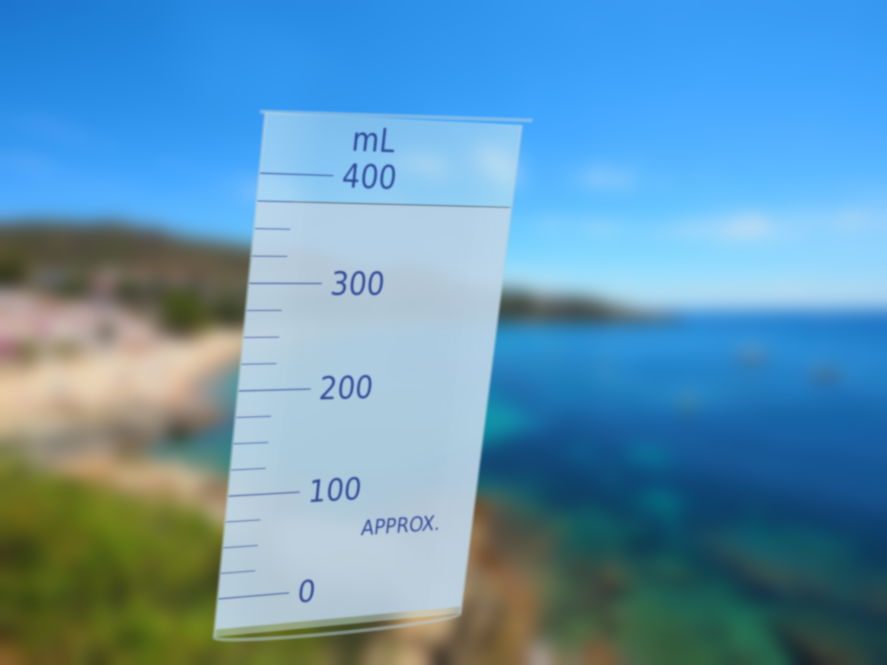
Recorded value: 375,mL
